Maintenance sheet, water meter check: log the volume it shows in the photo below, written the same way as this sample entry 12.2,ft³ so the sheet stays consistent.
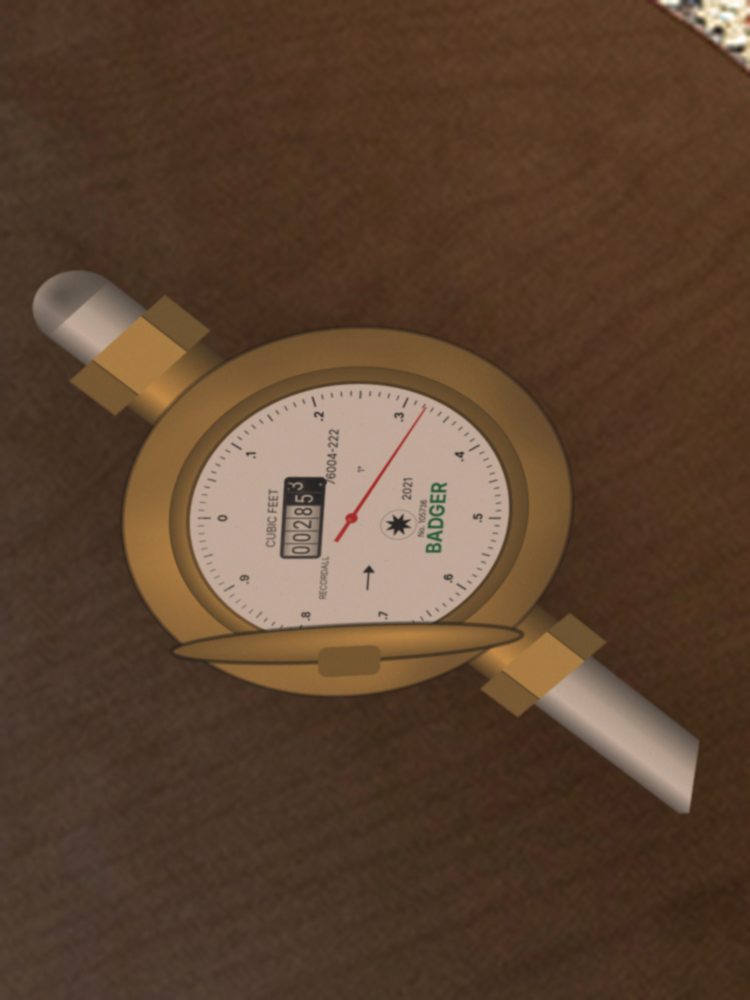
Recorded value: 2853.32,ft³
